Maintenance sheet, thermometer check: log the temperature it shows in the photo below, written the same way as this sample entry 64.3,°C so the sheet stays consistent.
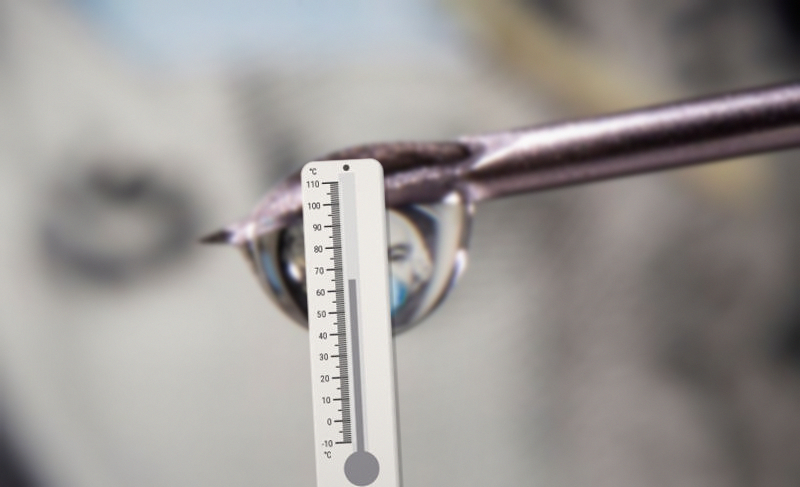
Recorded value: 65,°C
